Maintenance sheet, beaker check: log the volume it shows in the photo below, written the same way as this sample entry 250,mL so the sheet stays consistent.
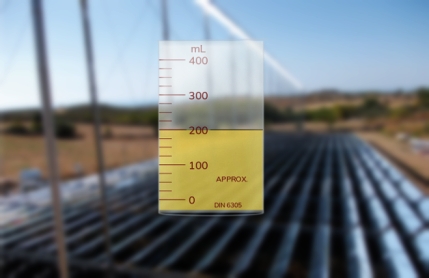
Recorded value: 200,mL
